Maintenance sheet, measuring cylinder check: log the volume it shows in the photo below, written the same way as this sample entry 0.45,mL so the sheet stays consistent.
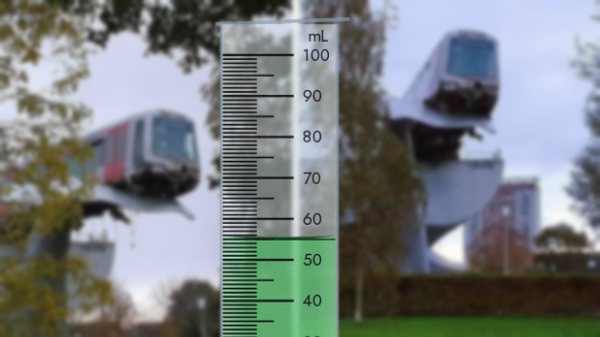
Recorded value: 55,mL
